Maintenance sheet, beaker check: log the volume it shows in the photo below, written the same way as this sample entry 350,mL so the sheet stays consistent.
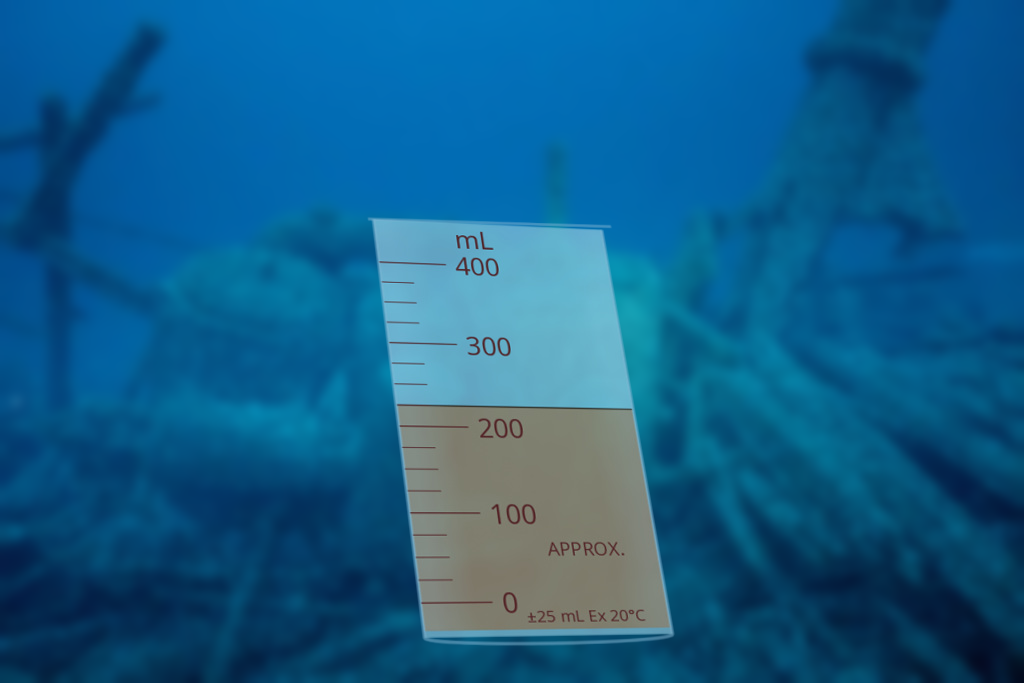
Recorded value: 225,mL
